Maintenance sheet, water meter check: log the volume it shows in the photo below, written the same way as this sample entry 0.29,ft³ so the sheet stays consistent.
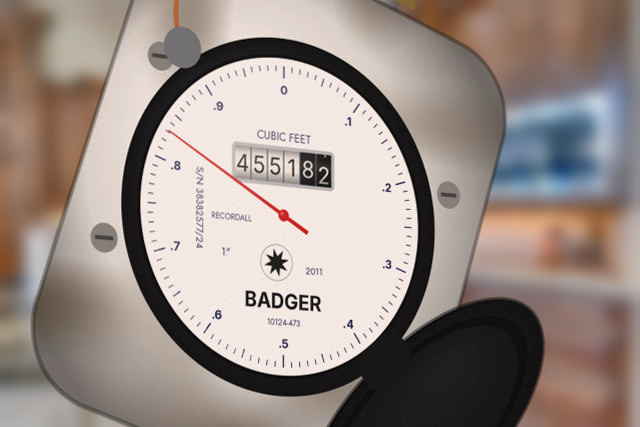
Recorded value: 455181.83,ft³
